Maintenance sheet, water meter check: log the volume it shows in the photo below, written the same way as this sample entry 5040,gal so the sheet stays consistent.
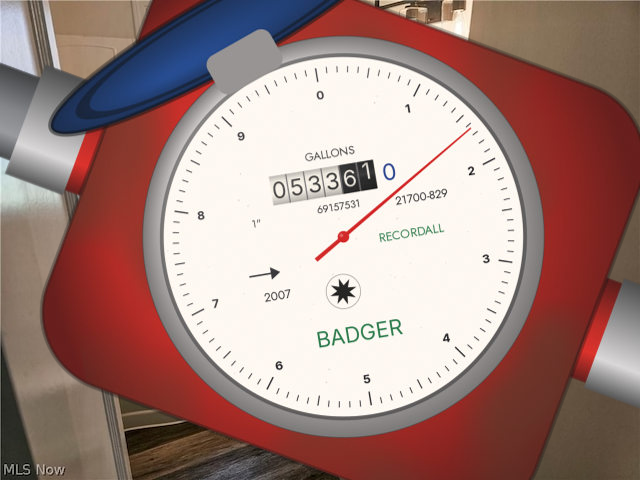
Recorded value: 533611.6,gal
